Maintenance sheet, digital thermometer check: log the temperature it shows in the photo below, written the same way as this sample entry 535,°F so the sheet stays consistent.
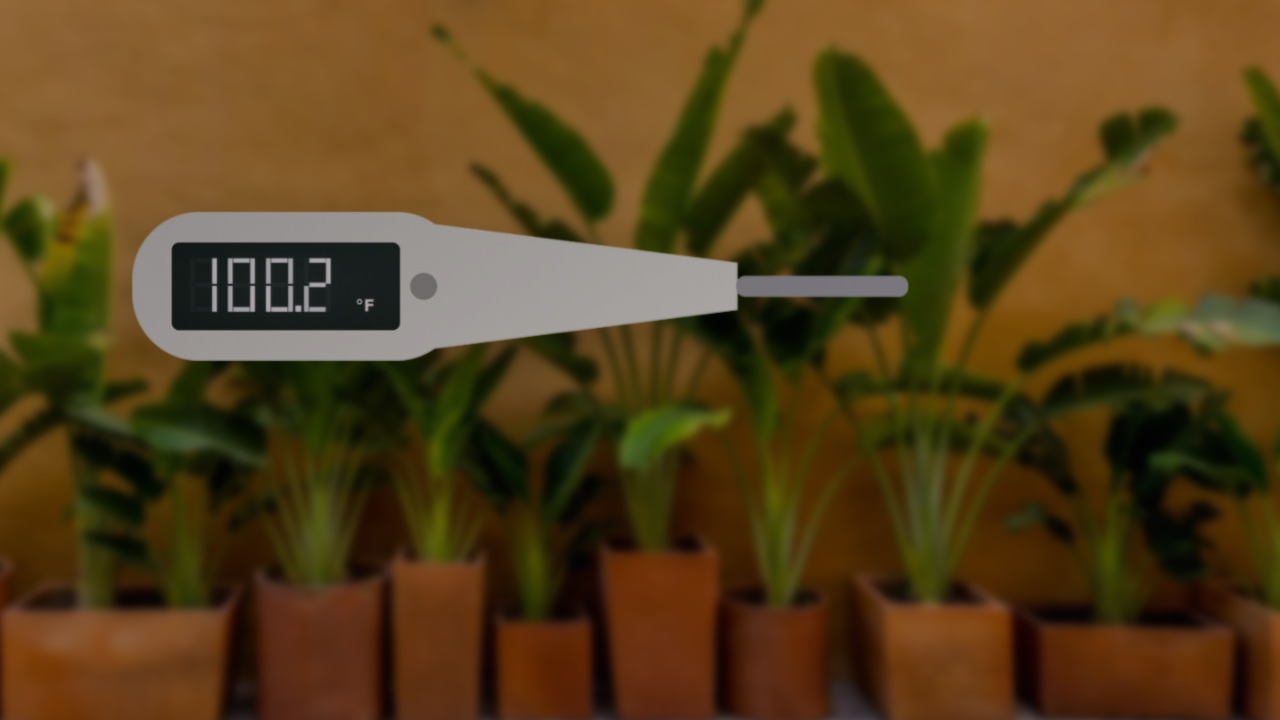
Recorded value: 100.2,°F
